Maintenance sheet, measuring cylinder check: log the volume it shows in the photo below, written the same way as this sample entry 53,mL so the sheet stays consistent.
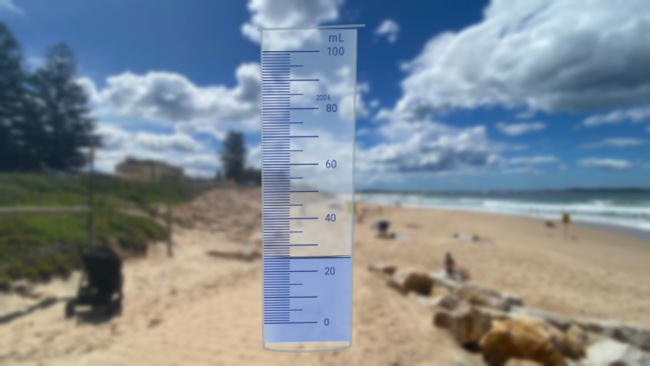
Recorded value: 25,mL
